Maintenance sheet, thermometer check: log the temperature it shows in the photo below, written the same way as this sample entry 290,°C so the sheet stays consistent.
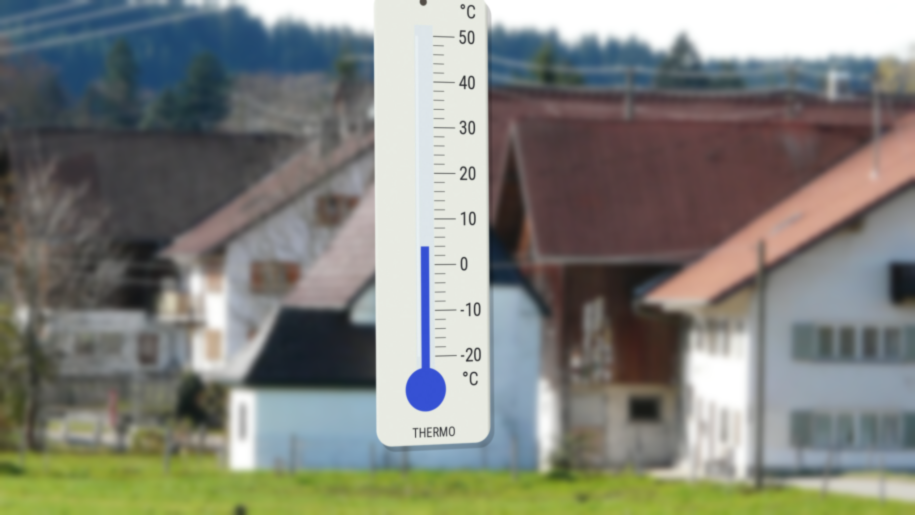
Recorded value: 4,°C
